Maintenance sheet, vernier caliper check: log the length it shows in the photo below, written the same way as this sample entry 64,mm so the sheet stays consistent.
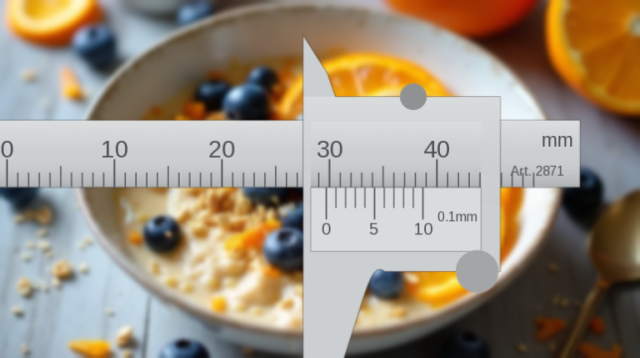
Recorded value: 29.7,mm
